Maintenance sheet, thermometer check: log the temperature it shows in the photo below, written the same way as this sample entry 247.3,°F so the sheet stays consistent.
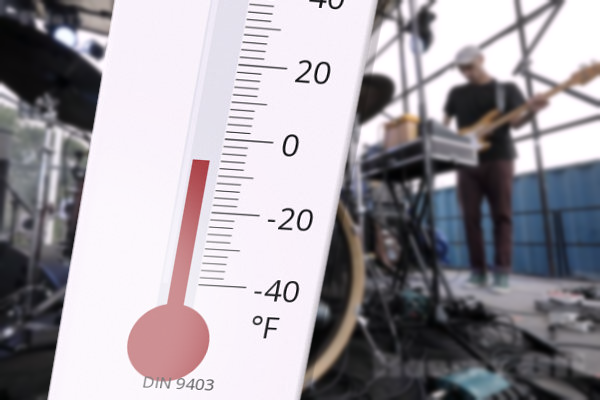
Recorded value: -6,°F
